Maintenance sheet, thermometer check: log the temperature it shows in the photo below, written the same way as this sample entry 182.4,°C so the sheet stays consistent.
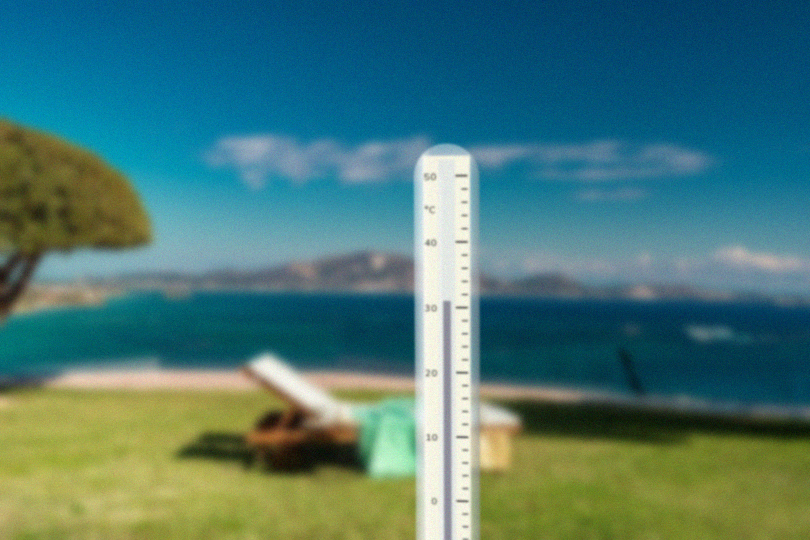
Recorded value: 31,°C
